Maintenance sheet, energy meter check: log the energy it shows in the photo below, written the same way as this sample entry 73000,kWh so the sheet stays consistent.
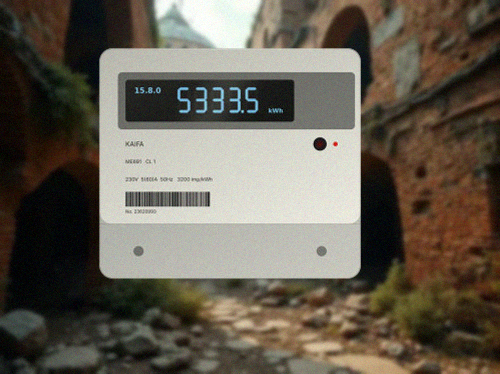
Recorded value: 5333.5,kWh
